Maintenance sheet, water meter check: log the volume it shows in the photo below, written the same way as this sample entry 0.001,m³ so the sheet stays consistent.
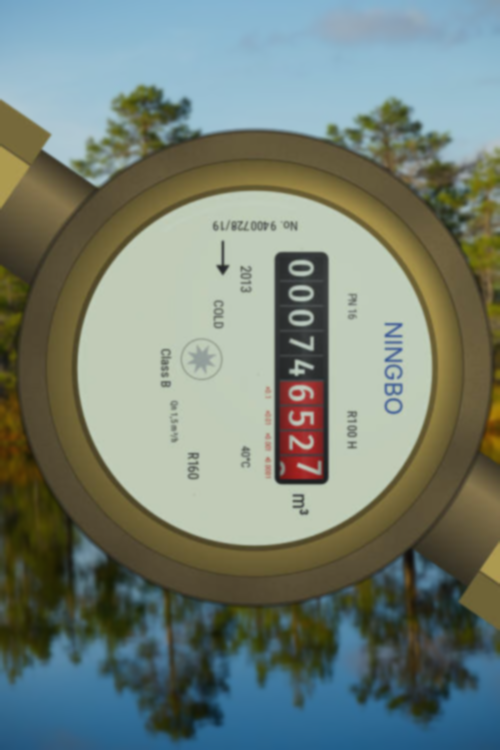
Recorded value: 74.6527,m³
